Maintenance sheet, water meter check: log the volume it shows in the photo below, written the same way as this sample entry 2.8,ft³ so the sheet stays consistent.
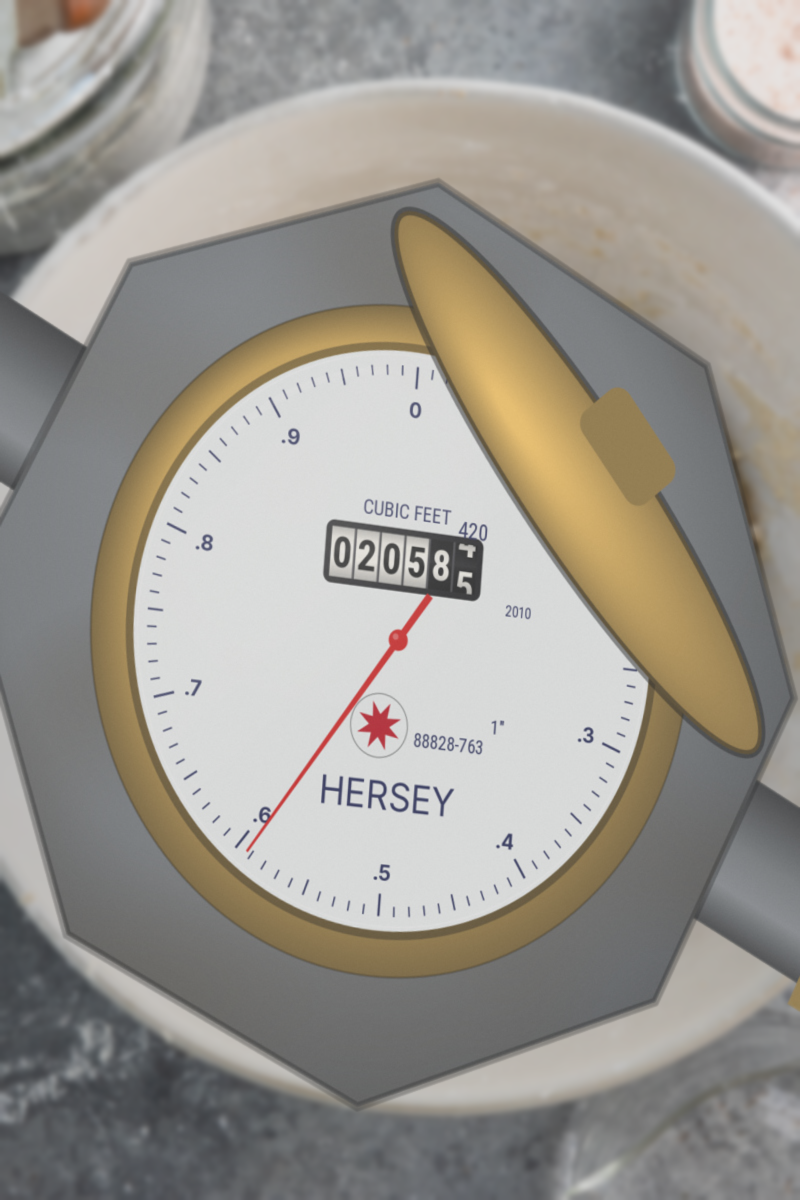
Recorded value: 20584.59,ft³
